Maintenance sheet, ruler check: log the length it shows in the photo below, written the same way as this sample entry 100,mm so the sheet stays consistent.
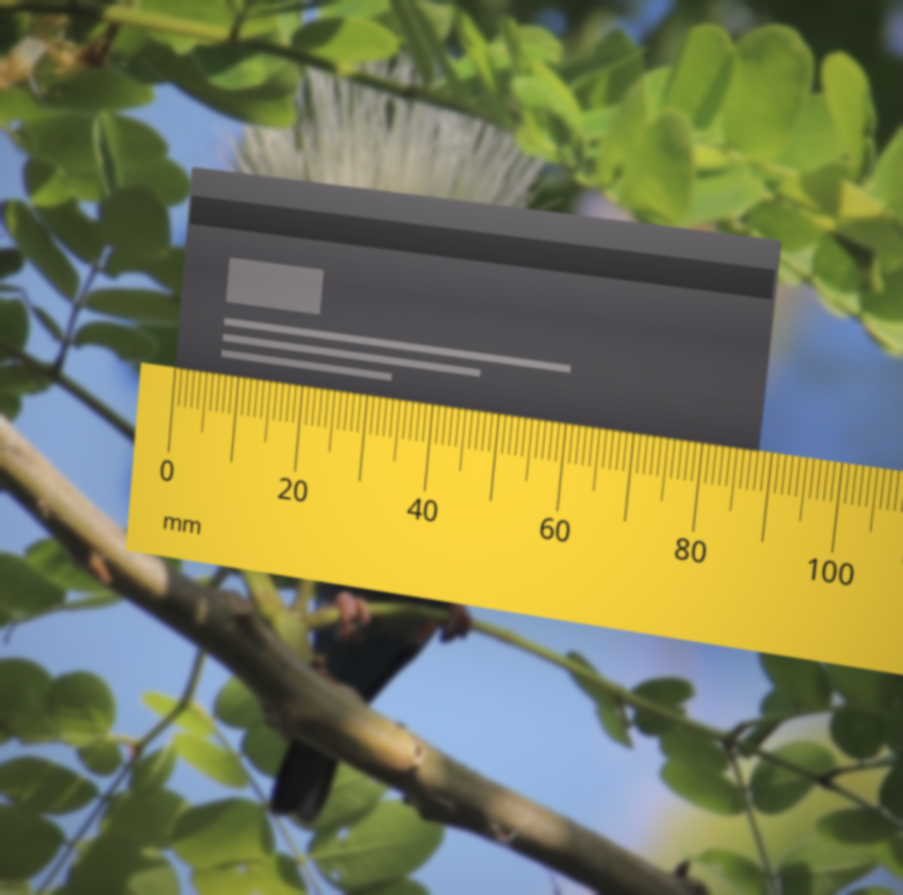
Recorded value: 88,mm
